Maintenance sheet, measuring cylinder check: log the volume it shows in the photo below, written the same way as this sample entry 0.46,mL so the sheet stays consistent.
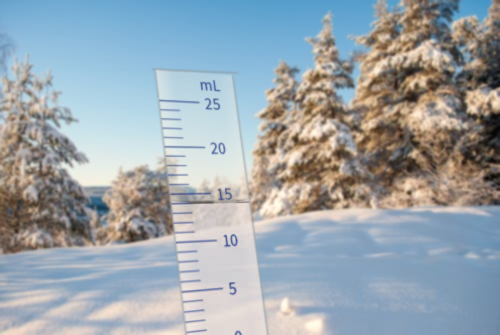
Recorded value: 14,mL
